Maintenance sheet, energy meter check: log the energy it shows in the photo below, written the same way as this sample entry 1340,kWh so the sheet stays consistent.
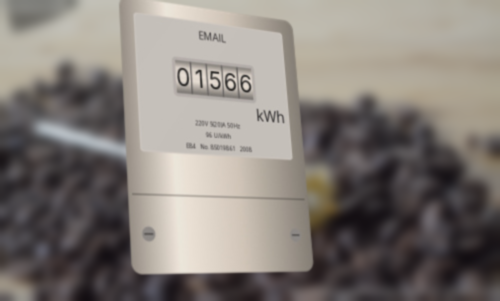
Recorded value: 1566,kWh
